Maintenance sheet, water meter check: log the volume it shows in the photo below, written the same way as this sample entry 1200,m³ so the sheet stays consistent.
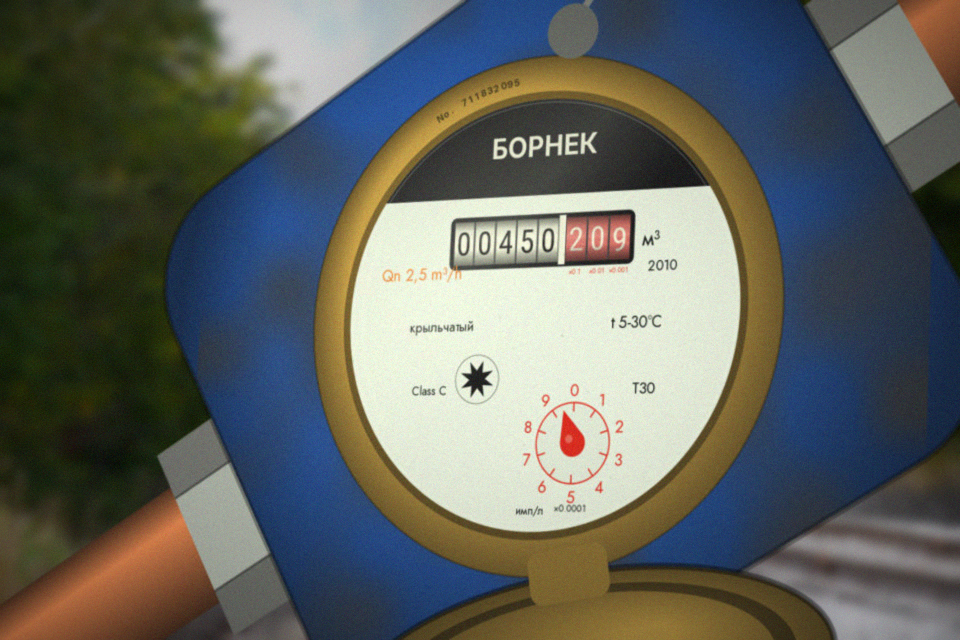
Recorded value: 450.2089,m³
